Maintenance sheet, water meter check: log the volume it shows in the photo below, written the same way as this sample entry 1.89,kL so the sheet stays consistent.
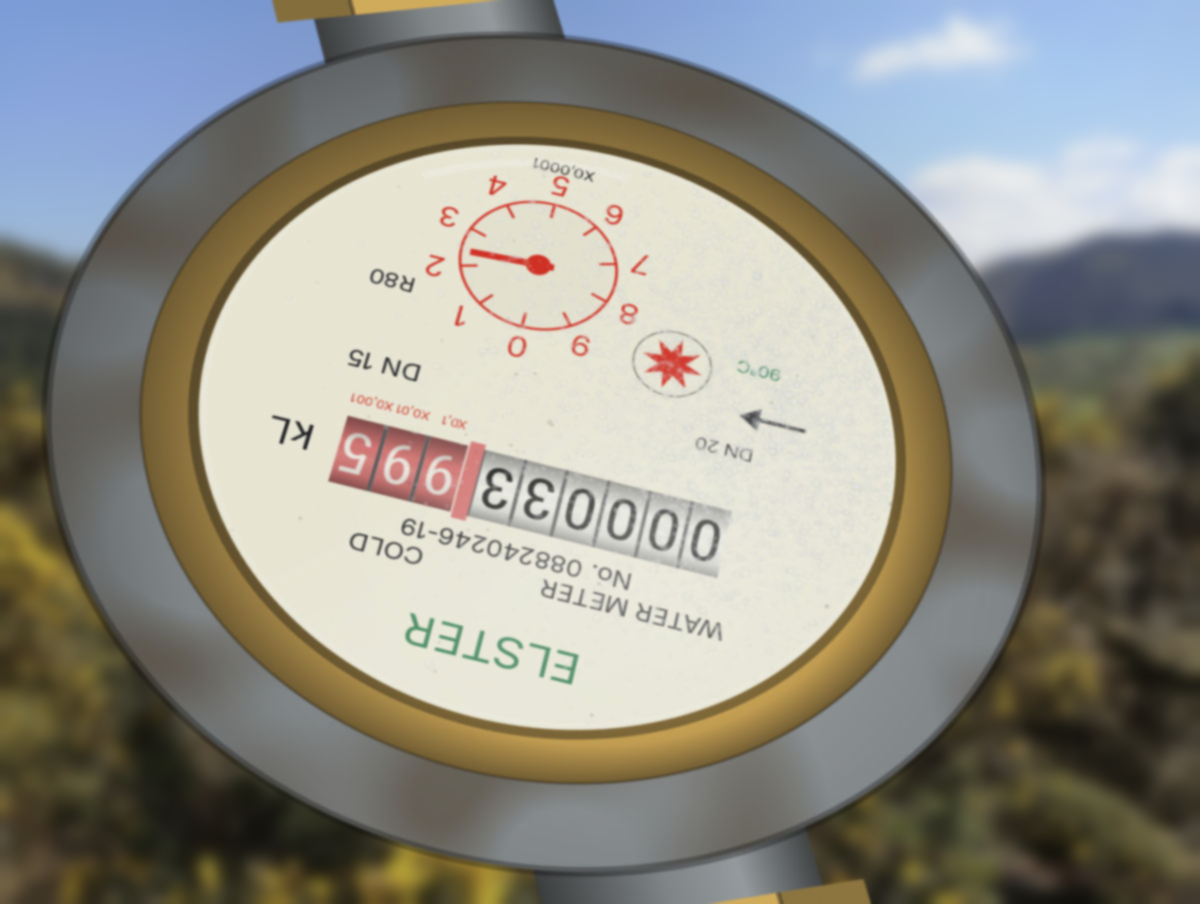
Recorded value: 33.9952,kL
